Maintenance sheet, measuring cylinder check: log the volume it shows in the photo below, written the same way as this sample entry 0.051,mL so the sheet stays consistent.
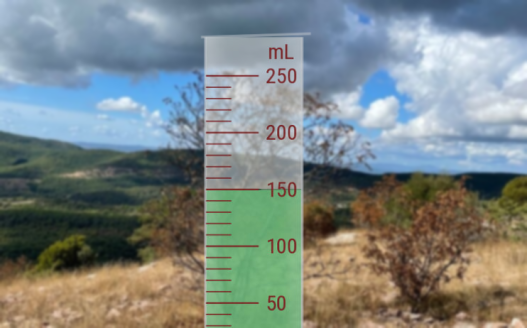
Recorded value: 150,mL
